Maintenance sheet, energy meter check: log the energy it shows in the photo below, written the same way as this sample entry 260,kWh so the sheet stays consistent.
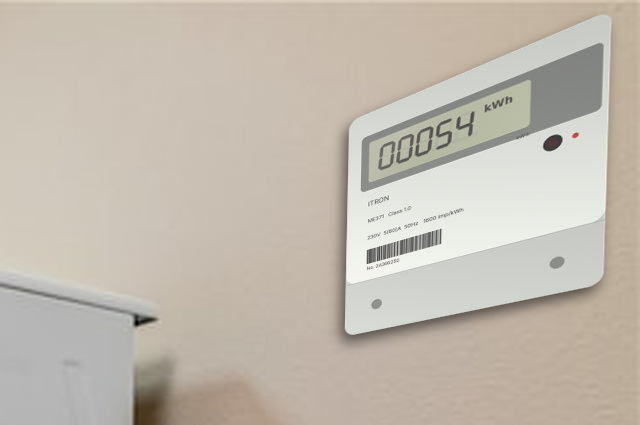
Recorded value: 54,kWh
